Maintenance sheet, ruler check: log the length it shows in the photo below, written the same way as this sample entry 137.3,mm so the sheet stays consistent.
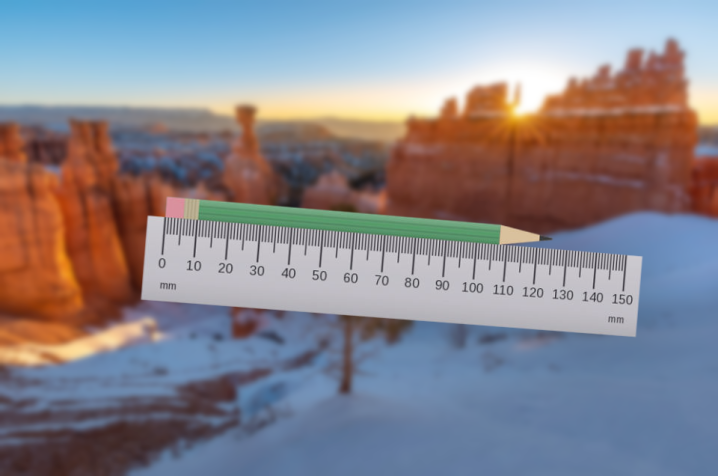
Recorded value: 125,mm
